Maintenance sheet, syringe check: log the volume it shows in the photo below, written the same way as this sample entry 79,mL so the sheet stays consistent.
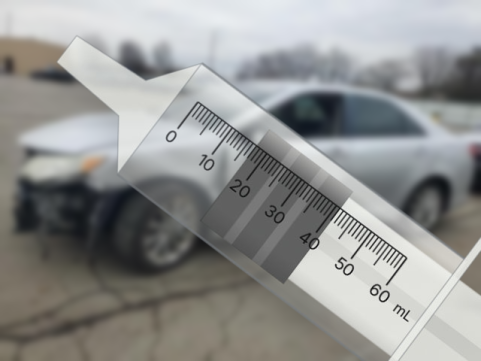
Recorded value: 17,mL
